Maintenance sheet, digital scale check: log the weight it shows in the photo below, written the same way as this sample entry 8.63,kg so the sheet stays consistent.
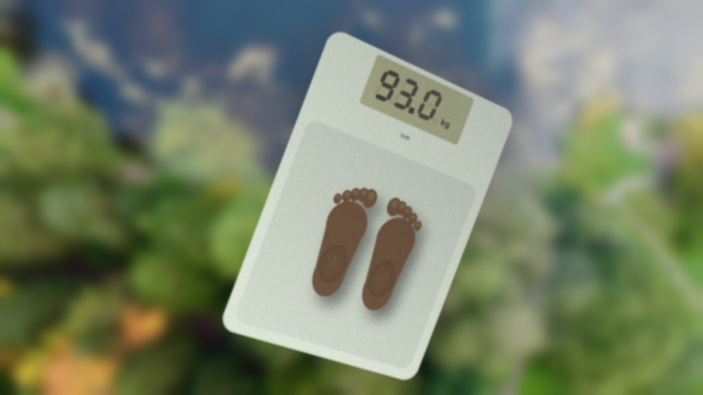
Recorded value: 93.0,kg
